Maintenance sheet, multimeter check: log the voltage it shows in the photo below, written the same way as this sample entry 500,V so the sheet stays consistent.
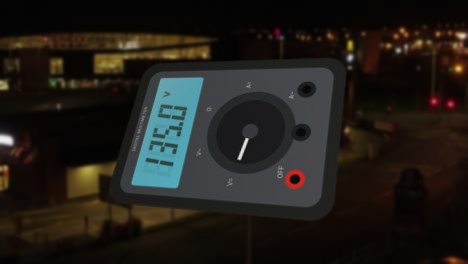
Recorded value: 135.0,V
